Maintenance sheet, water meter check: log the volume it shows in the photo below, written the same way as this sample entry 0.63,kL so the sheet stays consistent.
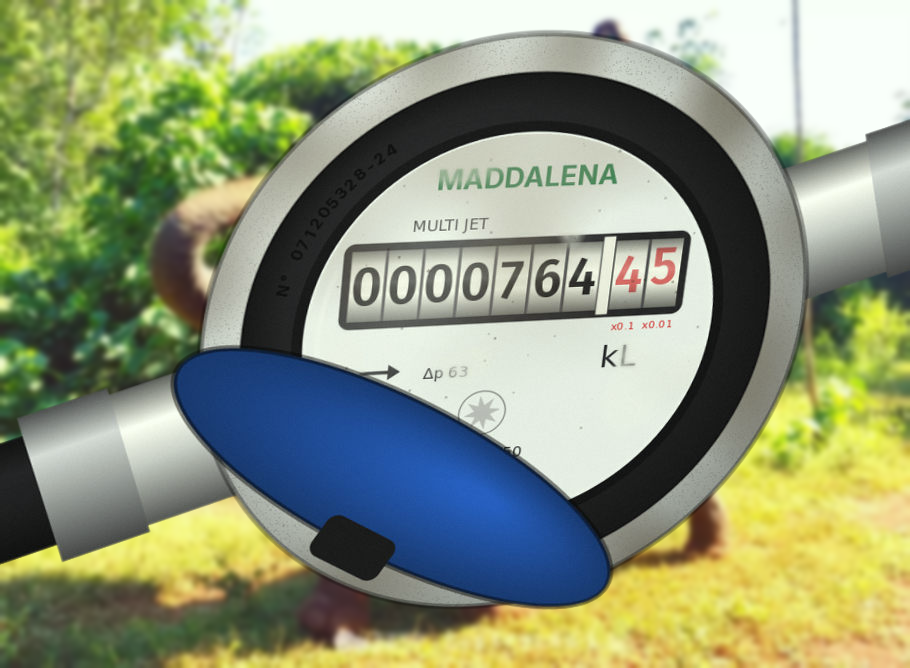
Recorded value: 764.45,kL
